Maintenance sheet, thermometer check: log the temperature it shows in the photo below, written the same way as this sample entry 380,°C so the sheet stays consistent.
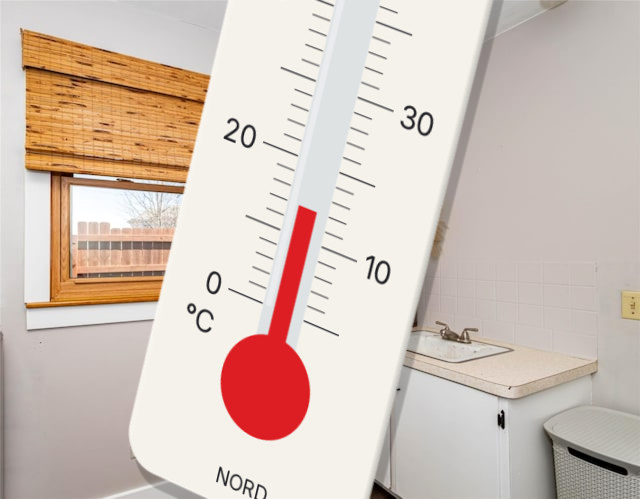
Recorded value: 14,°C
